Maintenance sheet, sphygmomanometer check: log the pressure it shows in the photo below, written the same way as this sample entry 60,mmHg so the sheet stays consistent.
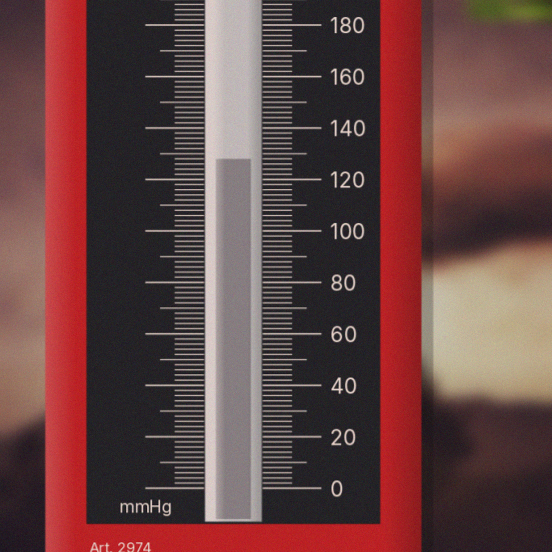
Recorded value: 128,mmHg
